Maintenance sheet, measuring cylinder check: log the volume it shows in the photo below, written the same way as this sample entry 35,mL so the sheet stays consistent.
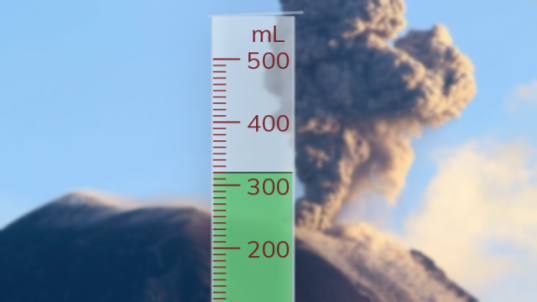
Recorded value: 320,mL
